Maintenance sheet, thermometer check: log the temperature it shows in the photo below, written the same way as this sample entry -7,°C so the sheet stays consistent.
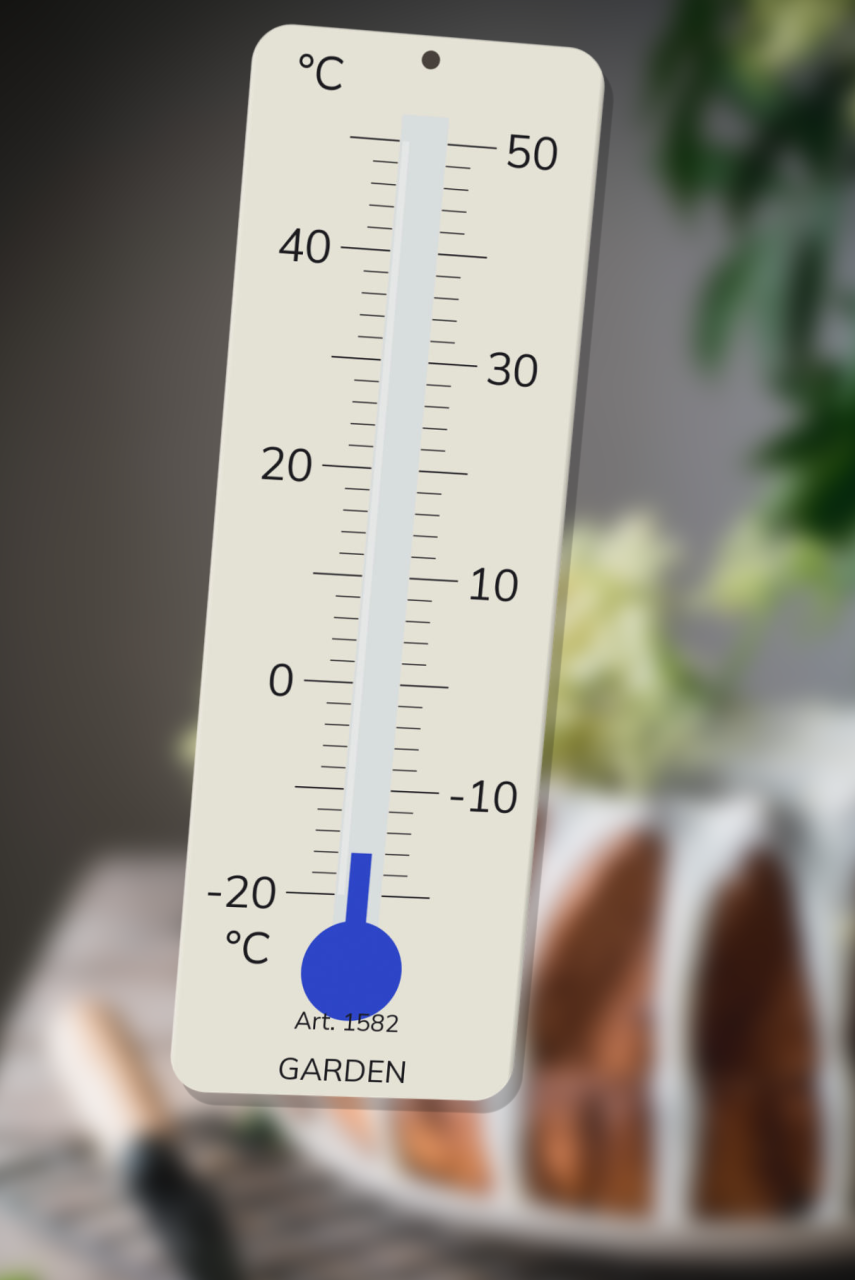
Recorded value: -16,°C
